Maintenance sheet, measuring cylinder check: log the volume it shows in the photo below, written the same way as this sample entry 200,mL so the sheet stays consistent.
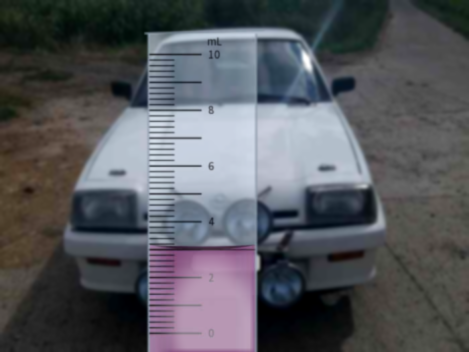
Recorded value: 3,mL
